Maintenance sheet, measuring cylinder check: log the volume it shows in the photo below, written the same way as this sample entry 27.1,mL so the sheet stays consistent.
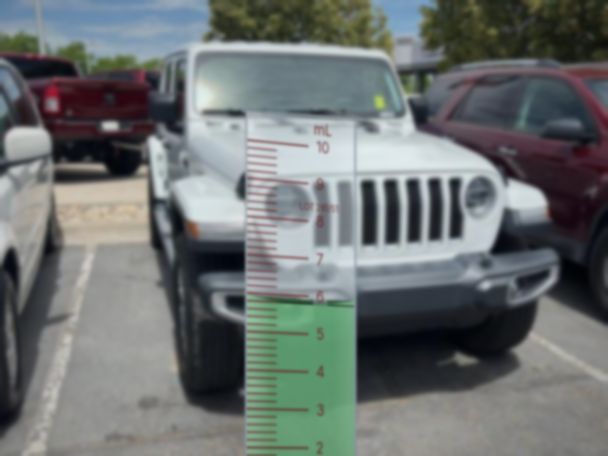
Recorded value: 5.8,mL
